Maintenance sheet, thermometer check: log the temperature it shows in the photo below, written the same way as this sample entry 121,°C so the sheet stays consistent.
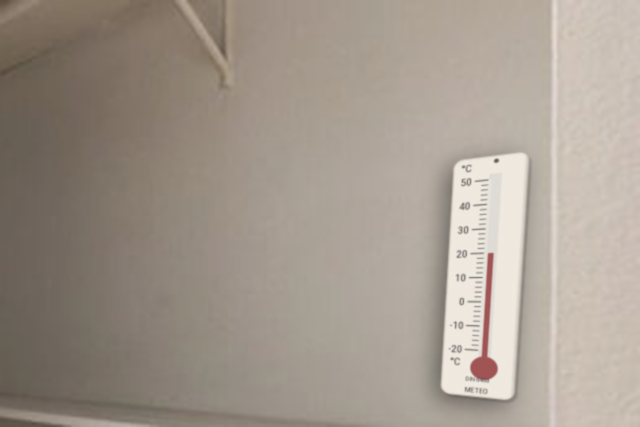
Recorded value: 20,°C
